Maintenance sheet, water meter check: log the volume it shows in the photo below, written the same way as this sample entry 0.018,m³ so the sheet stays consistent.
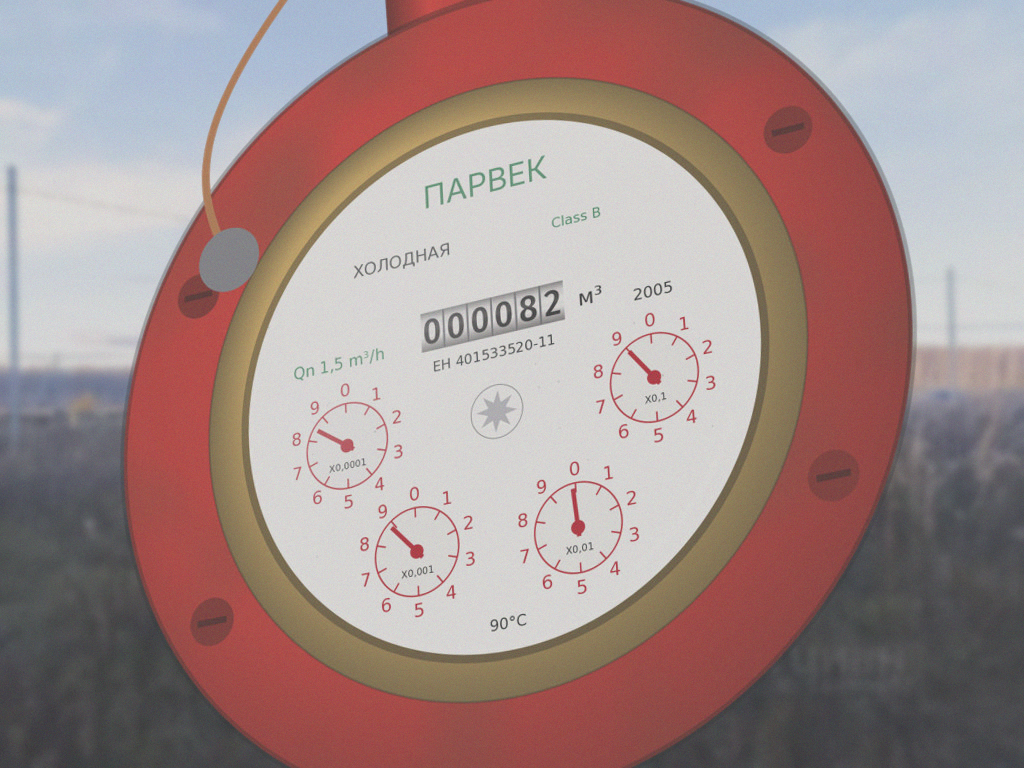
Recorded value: 82.8988,m³
